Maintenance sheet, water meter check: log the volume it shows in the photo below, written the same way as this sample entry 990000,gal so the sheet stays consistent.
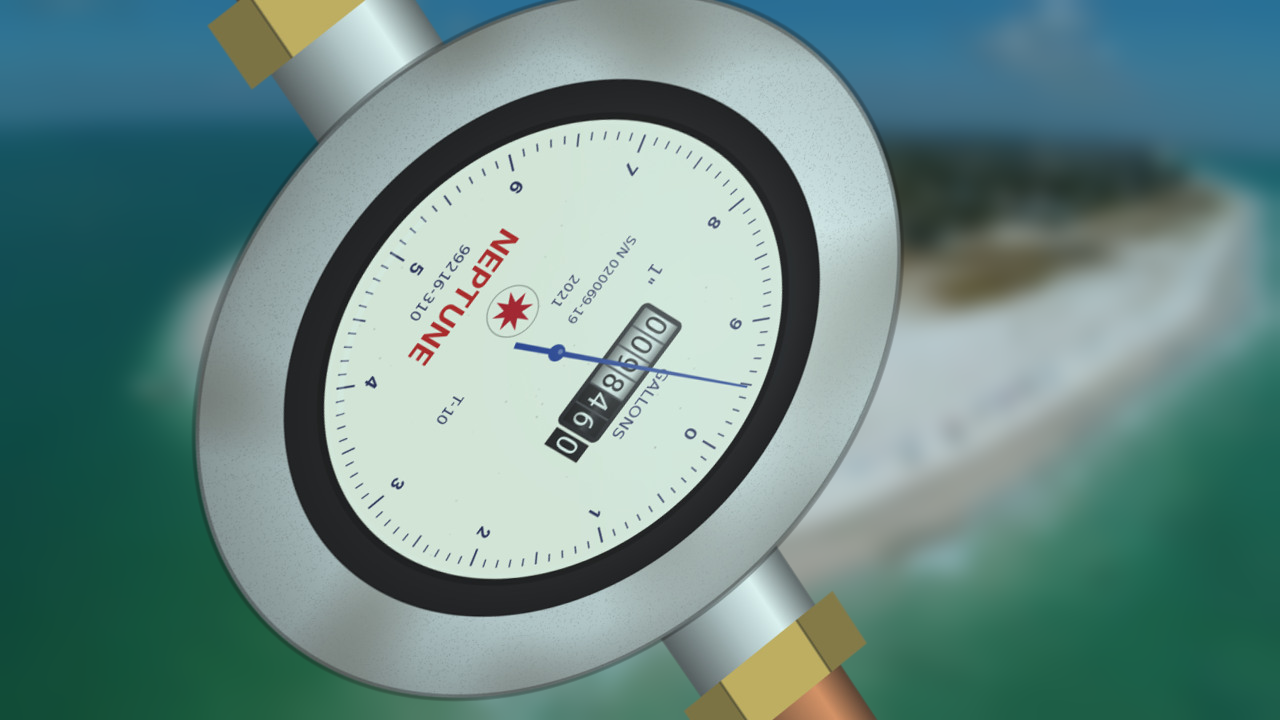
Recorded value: 98459.5,gal
